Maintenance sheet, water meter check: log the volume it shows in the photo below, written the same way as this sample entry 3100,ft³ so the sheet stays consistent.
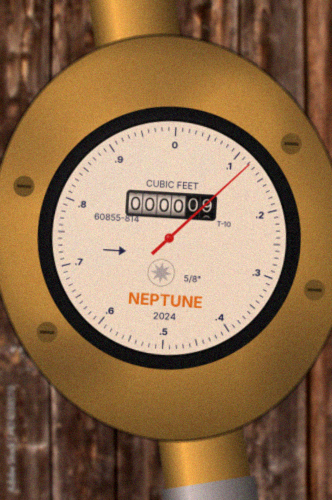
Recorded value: 9.12,ft³
